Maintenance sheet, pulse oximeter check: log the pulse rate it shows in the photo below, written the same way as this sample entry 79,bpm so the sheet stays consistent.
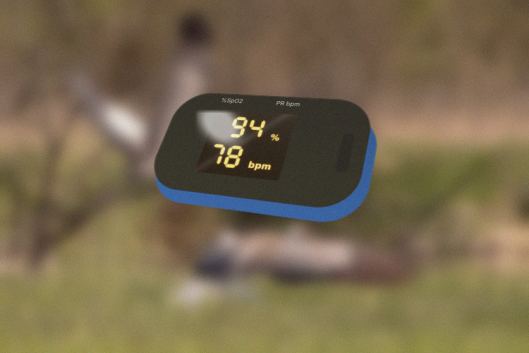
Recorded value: 78,bpm
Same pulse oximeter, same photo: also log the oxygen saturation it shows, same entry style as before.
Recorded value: 94,%
